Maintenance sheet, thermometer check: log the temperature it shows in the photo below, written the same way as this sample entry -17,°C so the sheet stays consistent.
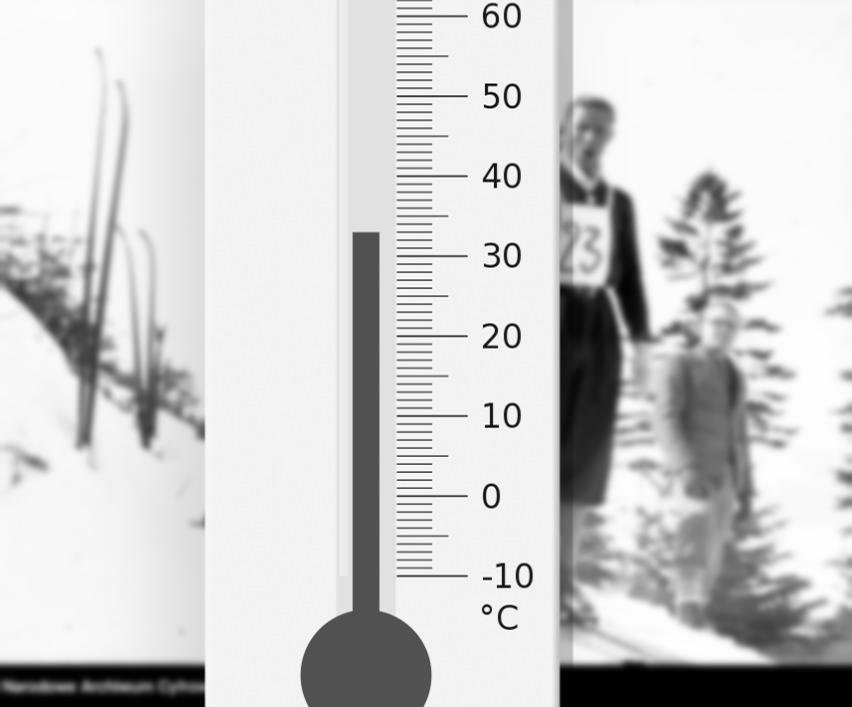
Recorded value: 33,°C
